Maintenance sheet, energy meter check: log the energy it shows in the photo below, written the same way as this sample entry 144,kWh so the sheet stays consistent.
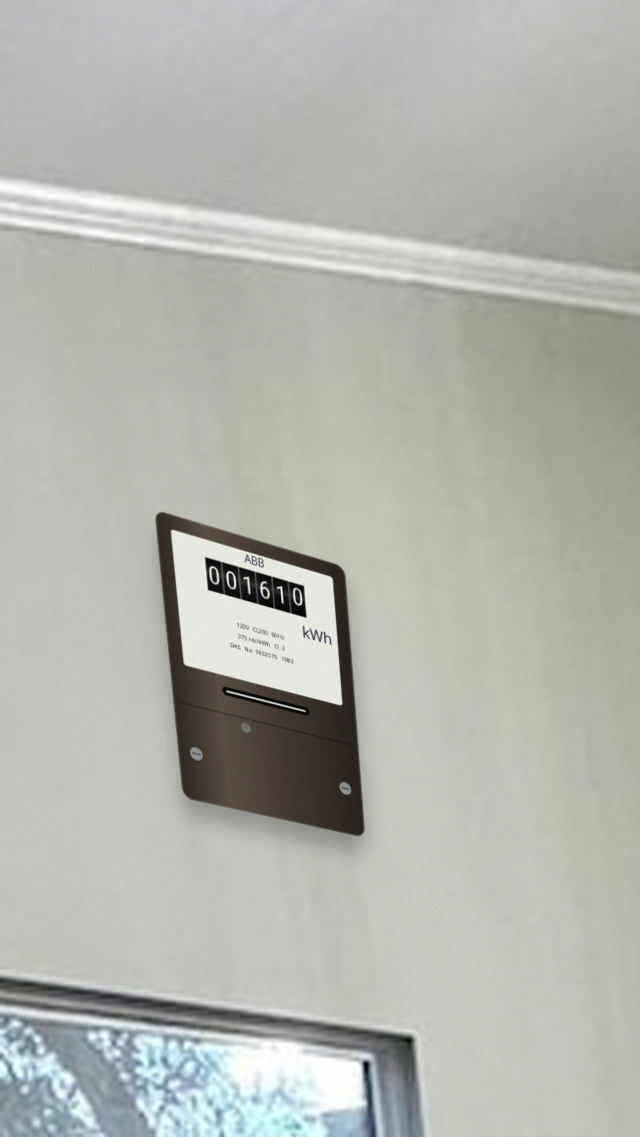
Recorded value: 1610,kWh
